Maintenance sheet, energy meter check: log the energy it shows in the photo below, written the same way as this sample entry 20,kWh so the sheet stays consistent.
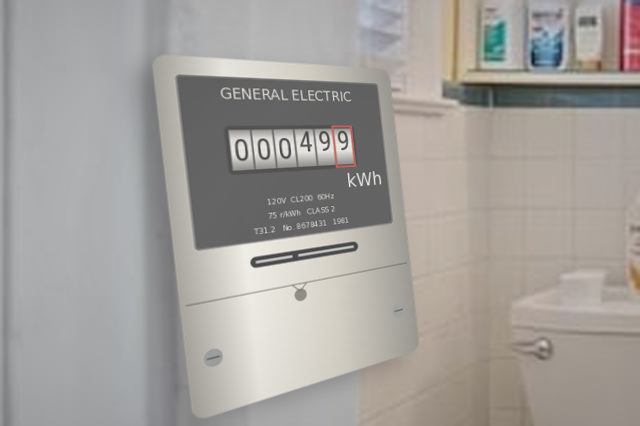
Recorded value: 49.9,kWh
